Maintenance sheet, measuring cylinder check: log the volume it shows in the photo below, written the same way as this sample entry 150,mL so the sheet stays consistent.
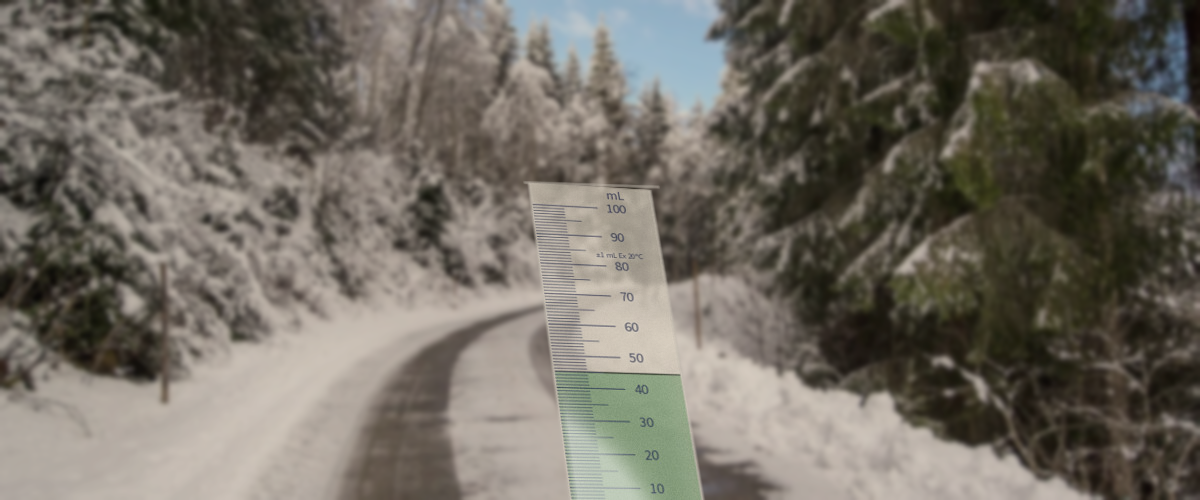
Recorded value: 45,mL
